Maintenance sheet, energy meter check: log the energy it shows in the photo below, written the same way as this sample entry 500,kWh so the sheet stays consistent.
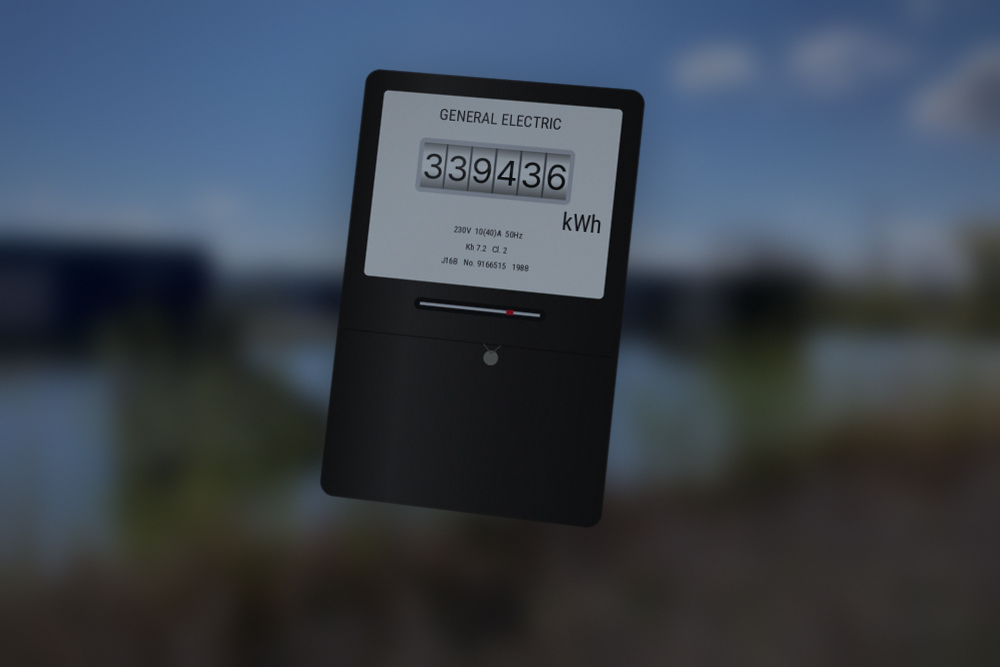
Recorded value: 339436,kWh
